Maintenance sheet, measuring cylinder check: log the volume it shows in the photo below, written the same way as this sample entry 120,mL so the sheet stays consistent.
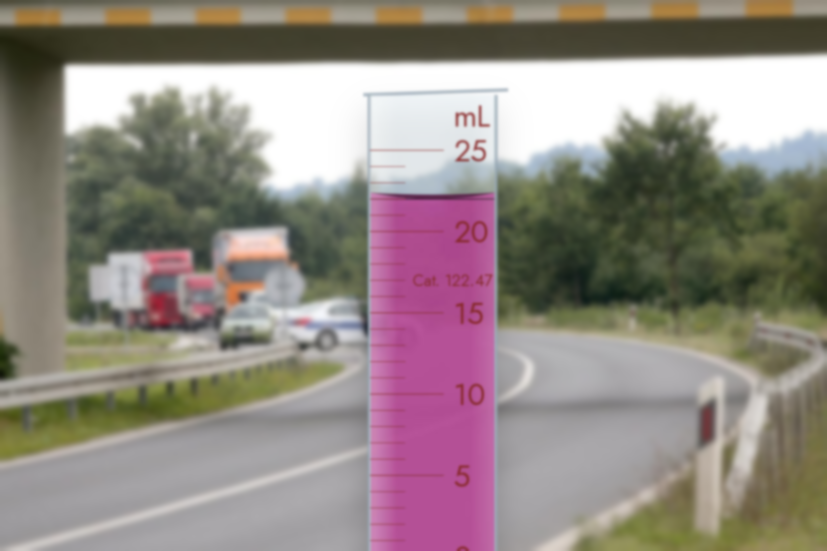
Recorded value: 22,mL
